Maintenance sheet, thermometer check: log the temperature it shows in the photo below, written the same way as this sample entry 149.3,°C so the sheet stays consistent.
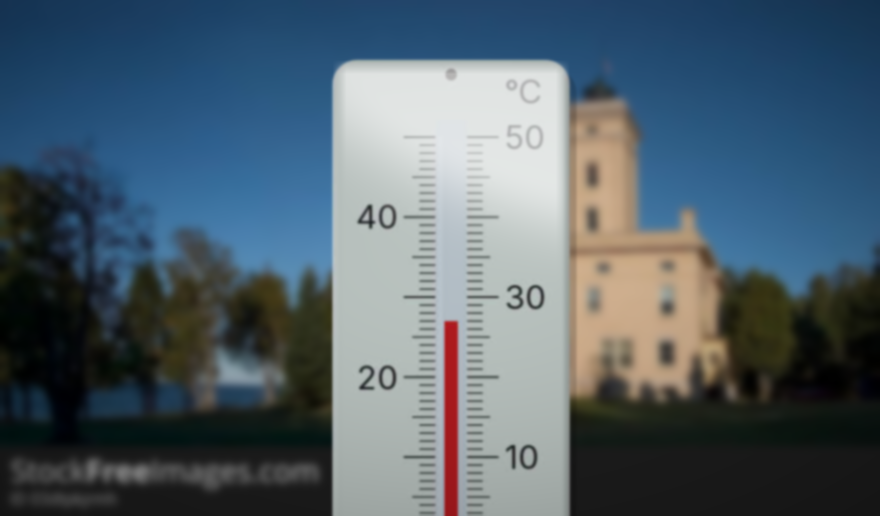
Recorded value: 27,°C
